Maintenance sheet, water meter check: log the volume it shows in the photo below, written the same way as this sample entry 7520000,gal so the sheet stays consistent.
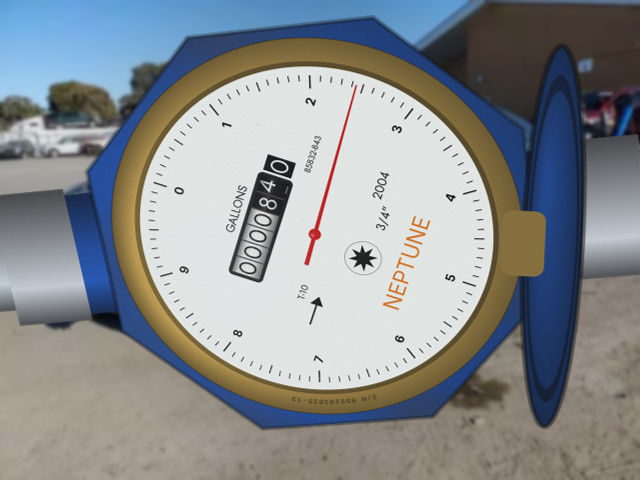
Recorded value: 842.4,gal
